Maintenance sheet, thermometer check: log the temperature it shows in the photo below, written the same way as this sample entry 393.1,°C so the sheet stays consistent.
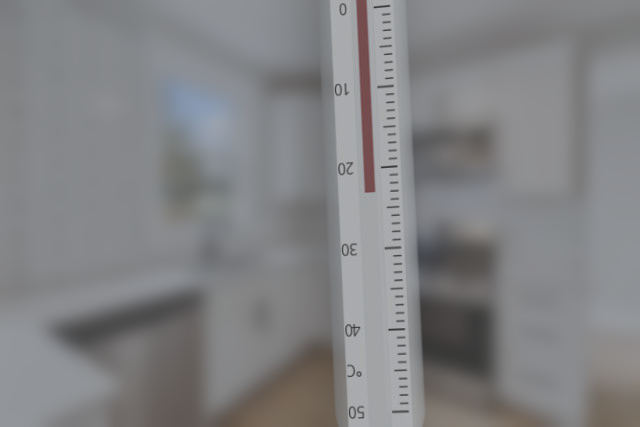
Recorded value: 23,°C
